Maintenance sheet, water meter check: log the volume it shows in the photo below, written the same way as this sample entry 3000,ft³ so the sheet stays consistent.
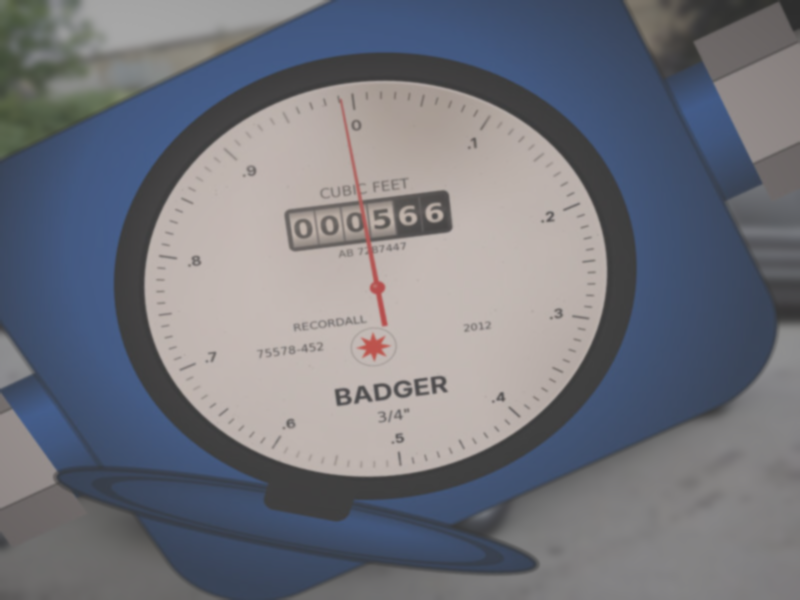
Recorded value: 565.99,ft³
